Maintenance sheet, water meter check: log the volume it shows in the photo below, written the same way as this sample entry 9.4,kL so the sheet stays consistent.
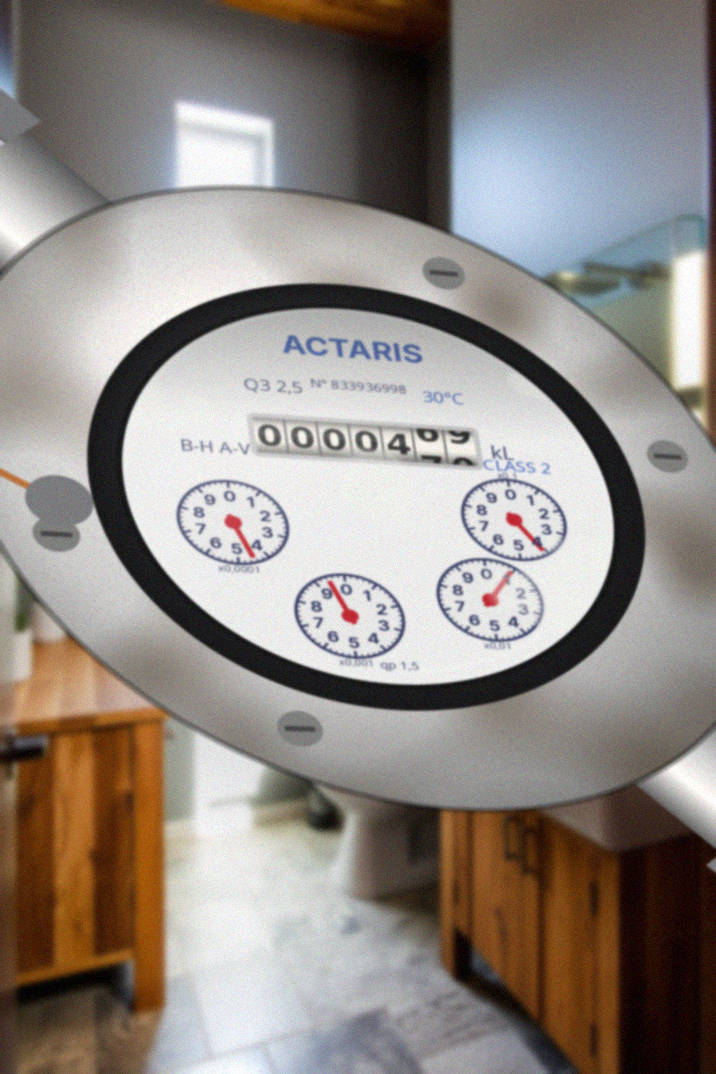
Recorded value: 469.4094,kL
